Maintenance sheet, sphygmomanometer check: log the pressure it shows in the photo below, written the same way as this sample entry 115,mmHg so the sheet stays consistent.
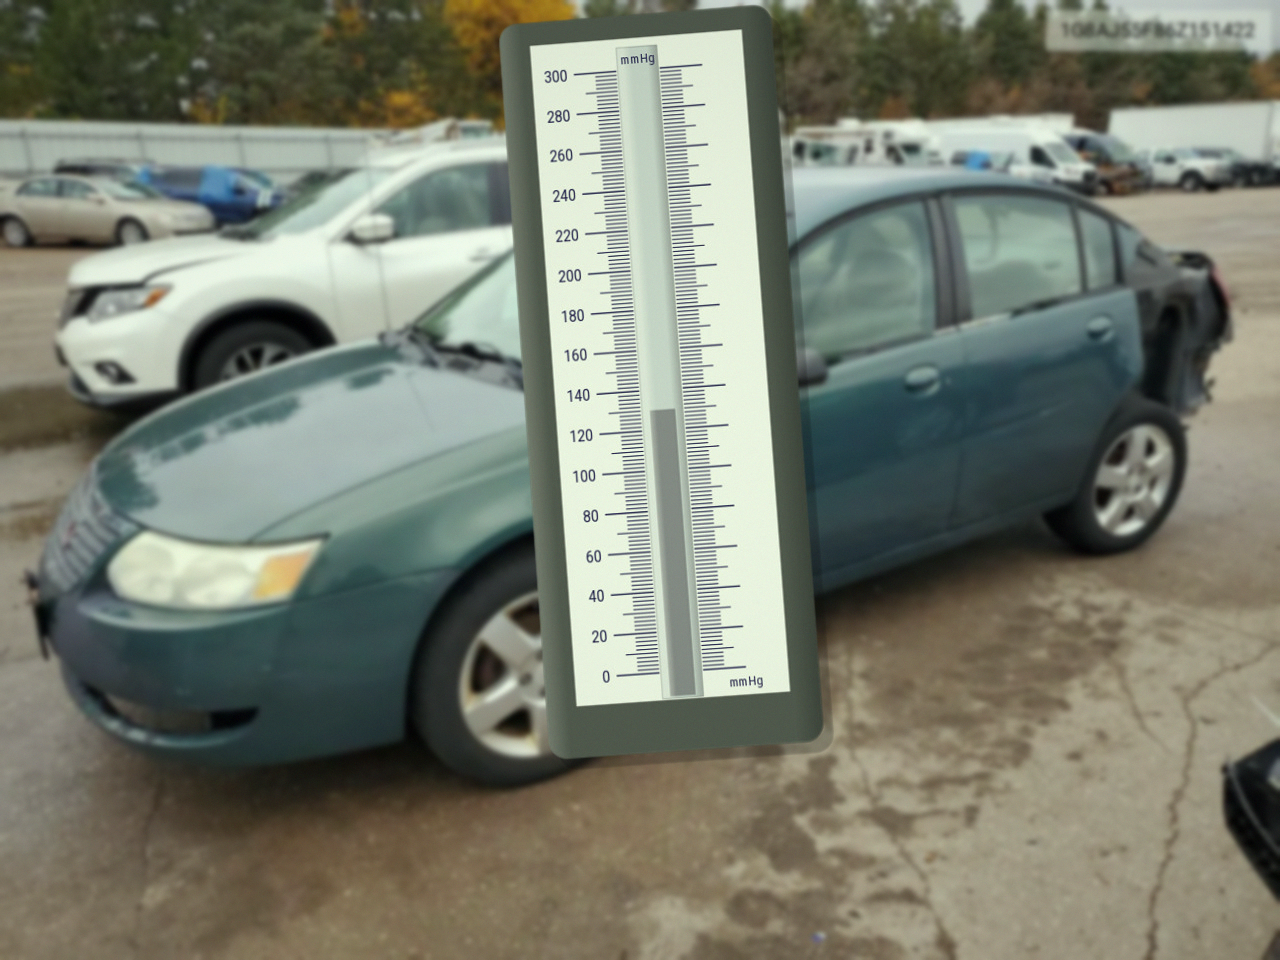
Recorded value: 130,mmHg
